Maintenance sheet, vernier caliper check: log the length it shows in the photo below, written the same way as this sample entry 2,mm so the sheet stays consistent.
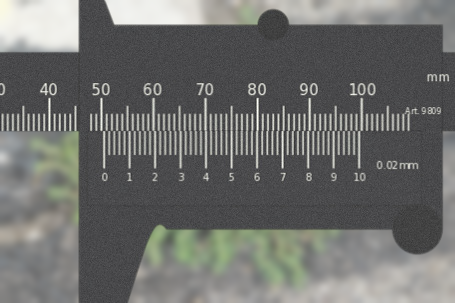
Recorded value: 50.5,mm
